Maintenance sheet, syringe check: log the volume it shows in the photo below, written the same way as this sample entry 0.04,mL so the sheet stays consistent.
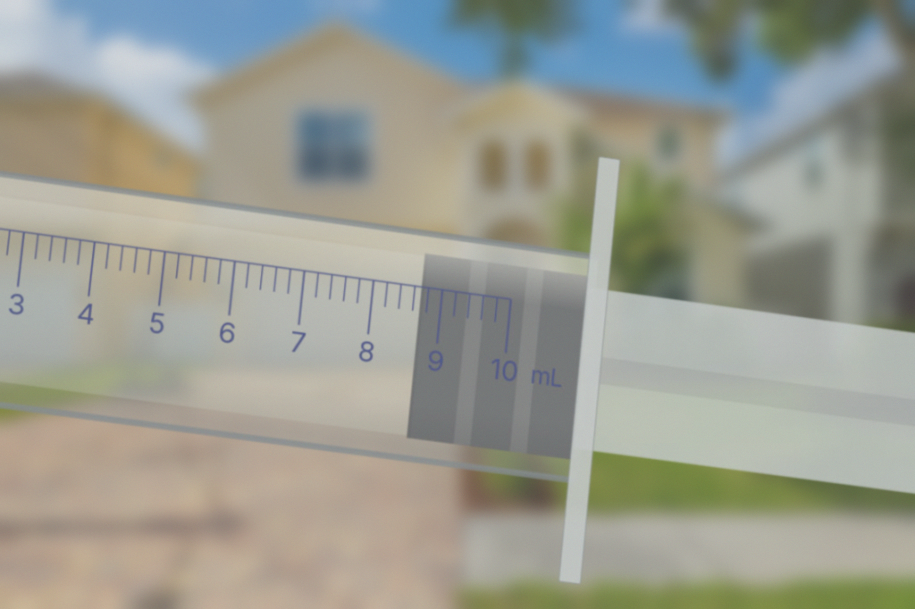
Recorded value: 8.7,mL
